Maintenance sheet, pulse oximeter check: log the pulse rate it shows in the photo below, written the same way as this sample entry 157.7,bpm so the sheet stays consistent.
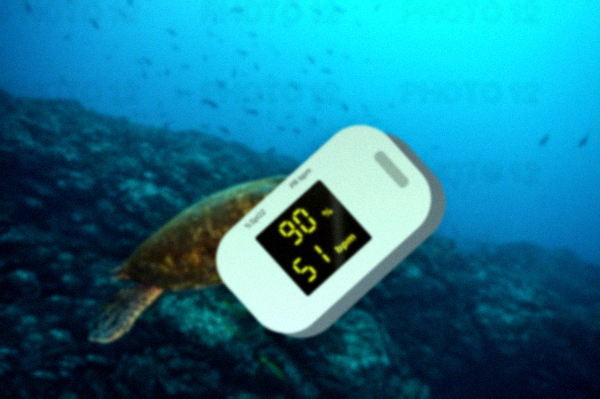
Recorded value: 51,bpm
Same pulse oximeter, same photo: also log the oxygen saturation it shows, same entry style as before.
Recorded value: 90,%
